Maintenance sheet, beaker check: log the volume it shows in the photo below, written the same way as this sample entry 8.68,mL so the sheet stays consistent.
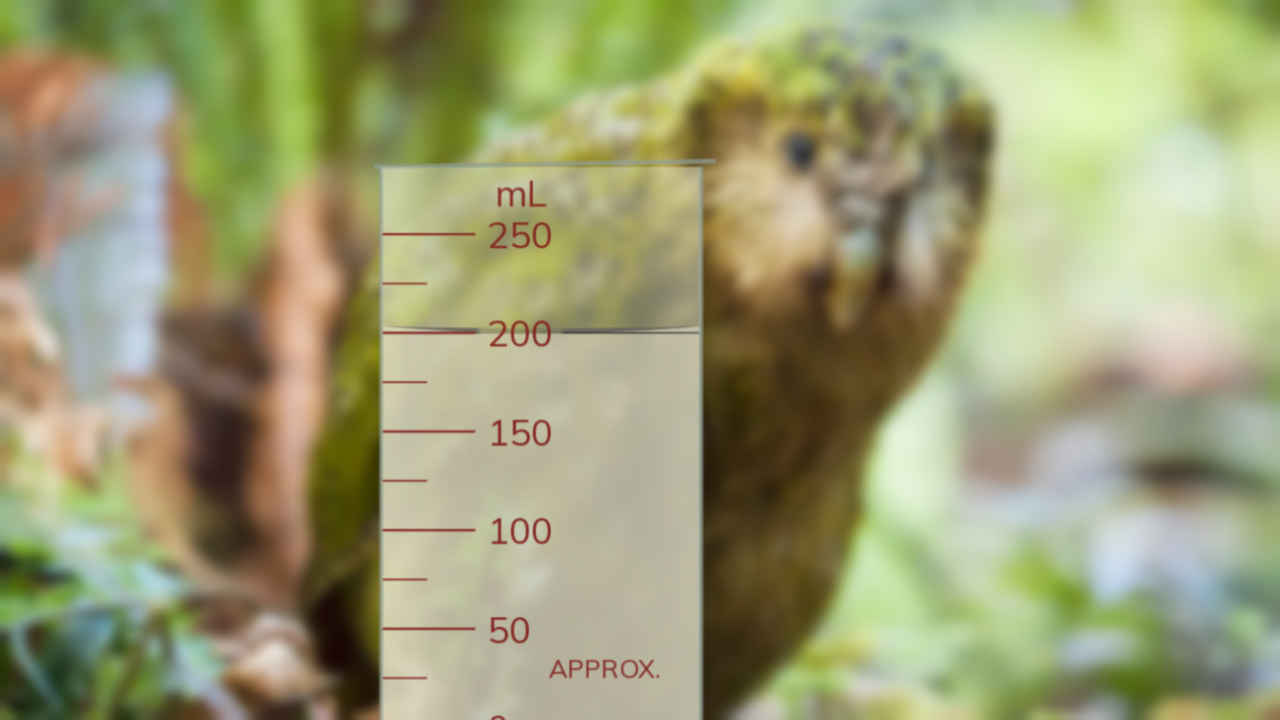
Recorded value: 200,mL
